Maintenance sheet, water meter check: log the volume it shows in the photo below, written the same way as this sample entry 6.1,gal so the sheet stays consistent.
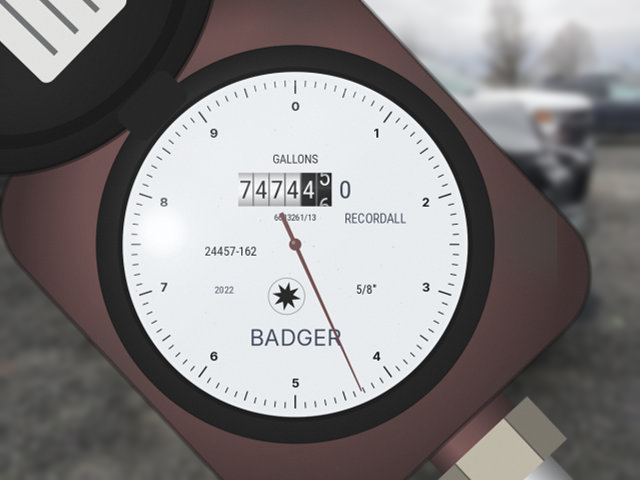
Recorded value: 7474454.3,gal
